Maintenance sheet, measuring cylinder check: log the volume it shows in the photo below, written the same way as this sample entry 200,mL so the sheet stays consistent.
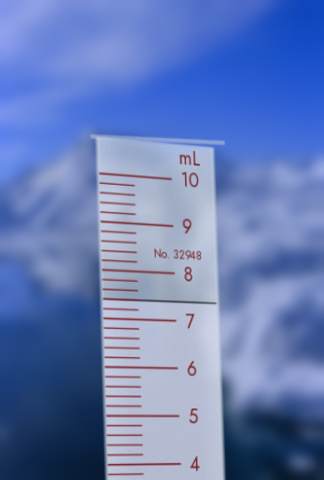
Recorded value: 7.4,mL
